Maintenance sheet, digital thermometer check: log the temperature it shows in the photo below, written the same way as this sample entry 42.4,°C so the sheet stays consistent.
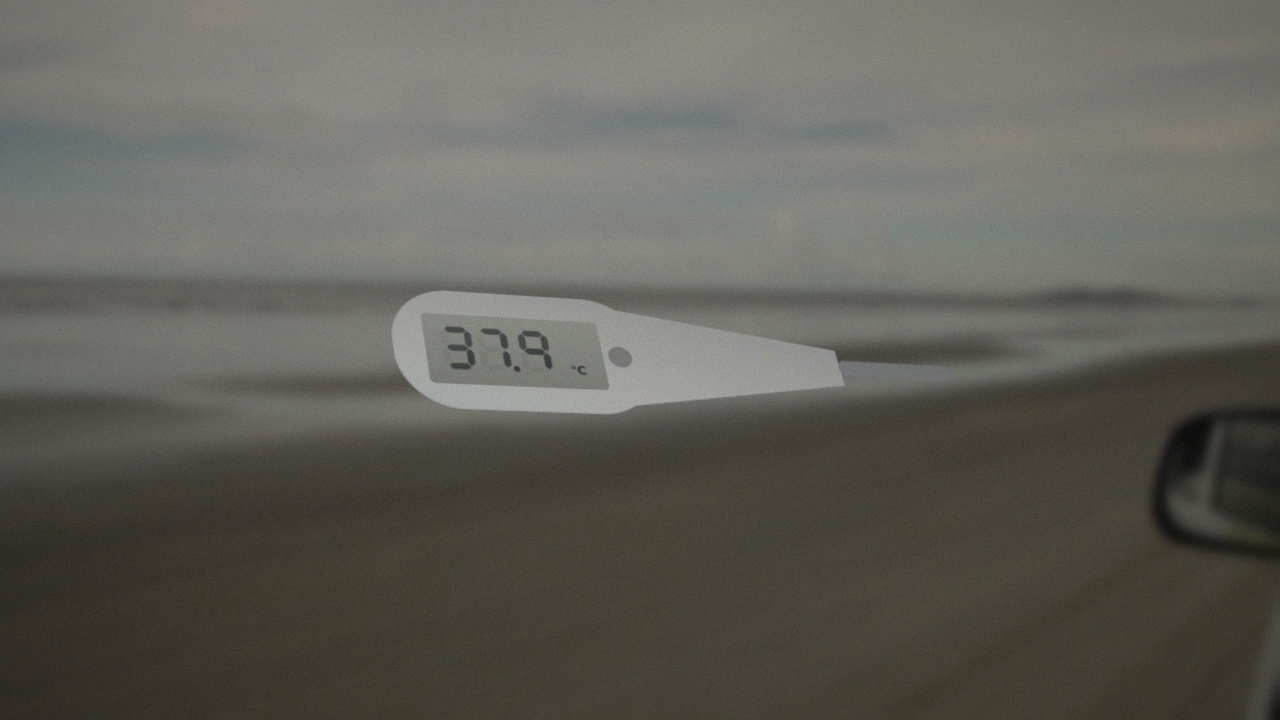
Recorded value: 37.9,°C
